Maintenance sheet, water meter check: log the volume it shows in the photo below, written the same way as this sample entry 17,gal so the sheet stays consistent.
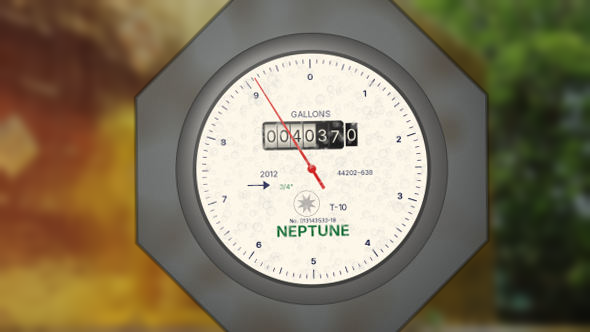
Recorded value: 40369.1,gal
